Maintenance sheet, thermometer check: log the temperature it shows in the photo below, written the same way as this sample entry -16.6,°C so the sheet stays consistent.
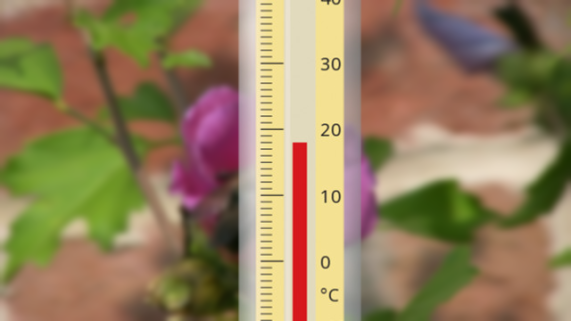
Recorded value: 18,°C
